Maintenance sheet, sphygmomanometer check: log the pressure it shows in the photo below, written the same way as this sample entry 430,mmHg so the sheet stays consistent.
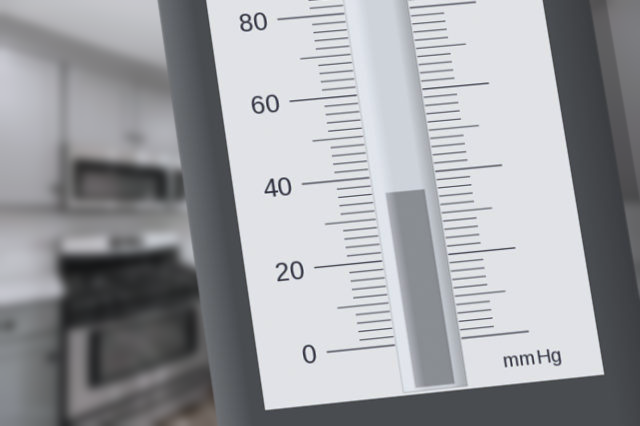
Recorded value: 36,mmHg
